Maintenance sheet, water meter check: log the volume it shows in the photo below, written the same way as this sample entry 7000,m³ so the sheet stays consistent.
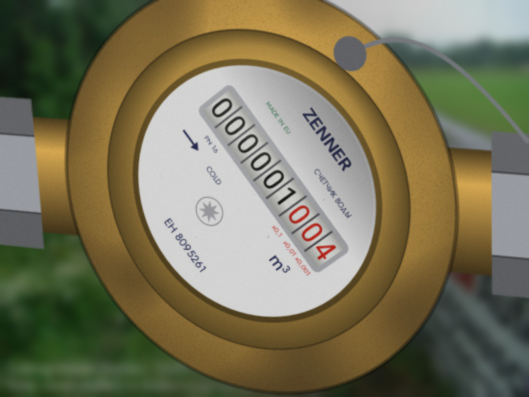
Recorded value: 1.004,m³
